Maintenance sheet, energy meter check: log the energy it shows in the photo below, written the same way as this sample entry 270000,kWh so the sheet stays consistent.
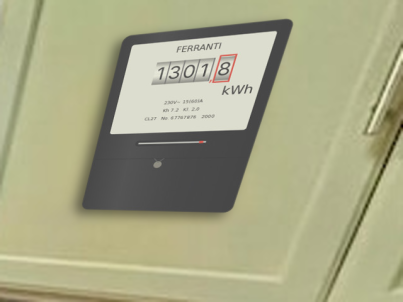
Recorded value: 1301.8,kWh
